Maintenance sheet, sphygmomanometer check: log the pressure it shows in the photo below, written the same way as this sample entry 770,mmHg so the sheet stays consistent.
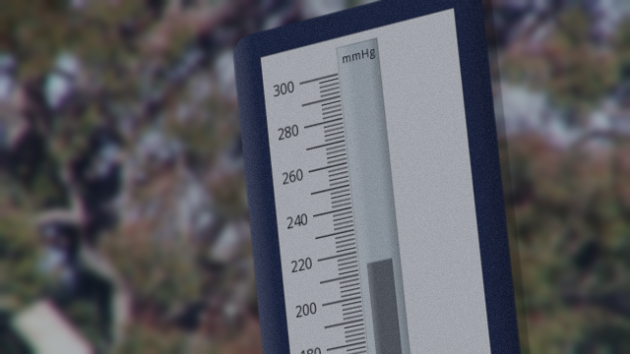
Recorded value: 214,mmHg
